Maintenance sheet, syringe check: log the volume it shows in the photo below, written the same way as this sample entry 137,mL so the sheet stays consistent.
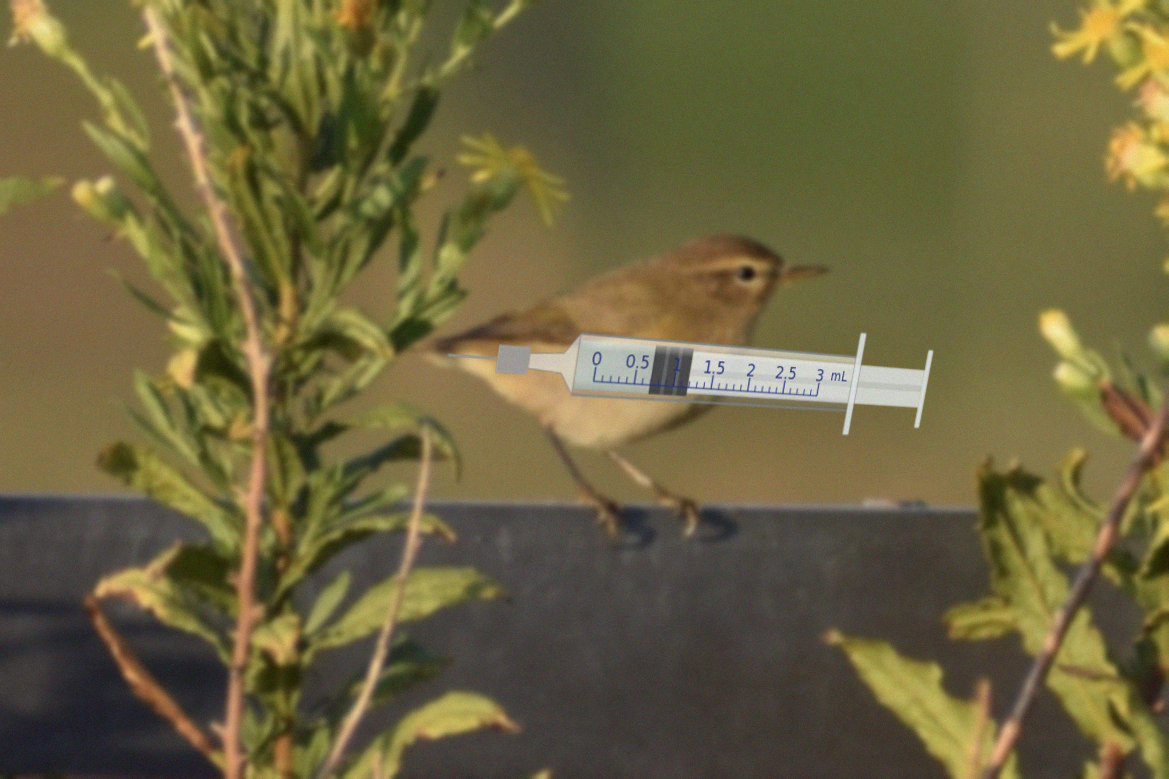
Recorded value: 0.7,mL
